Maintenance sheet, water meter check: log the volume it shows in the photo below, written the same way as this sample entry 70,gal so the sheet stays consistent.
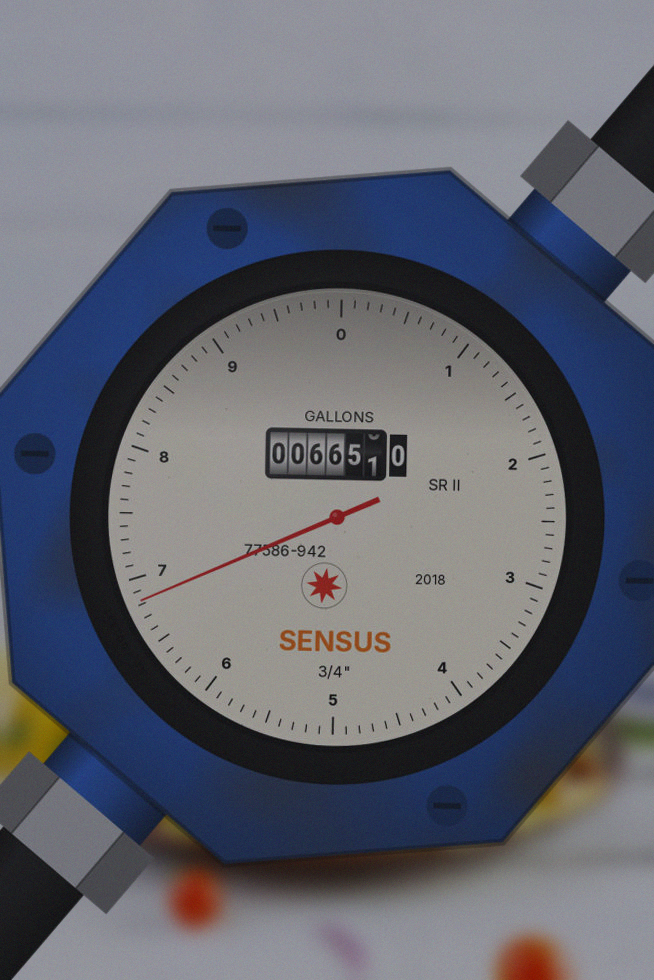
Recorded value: 66506.8,gal
